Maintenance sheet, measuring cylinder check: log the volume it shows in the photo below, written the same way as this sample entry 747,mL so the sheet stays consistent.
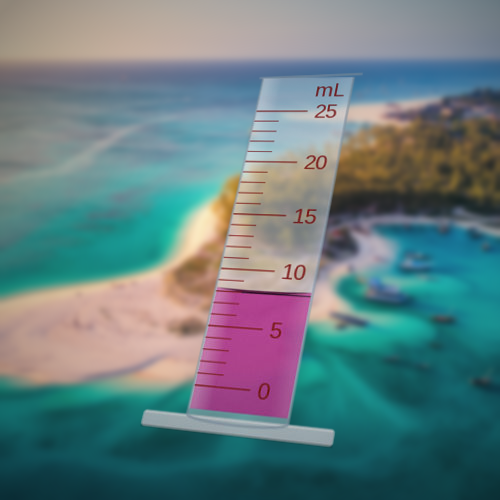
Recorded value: 8,mL
